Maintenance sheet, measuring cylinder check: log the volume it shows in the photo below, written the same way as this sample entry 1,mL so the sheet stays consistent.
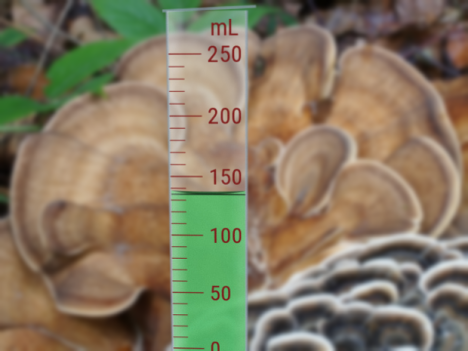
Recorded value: 135,mL
